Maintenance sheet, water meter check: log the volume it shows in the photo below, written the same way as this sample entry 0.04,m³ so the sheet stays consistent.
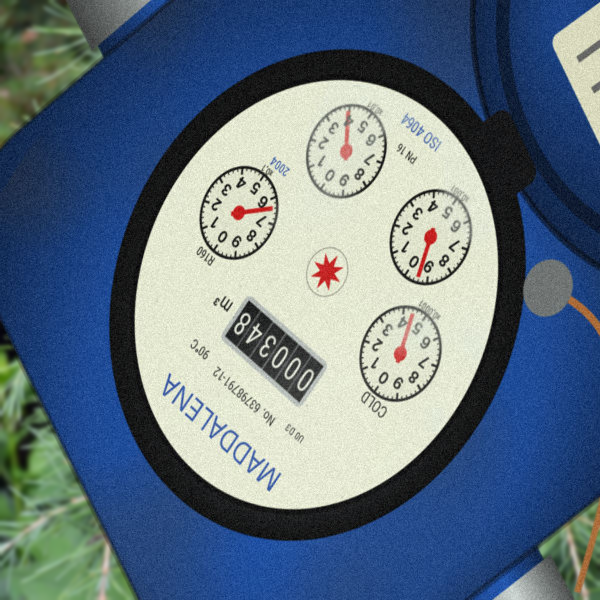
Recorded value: 348.6394,m³
